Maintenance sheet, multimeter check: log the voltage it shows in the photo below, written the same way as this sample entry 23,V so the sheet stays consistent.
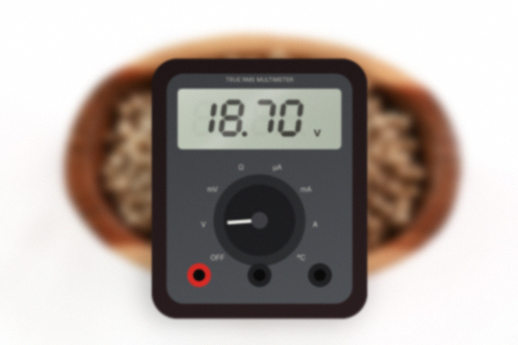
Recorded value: 18.70,V
